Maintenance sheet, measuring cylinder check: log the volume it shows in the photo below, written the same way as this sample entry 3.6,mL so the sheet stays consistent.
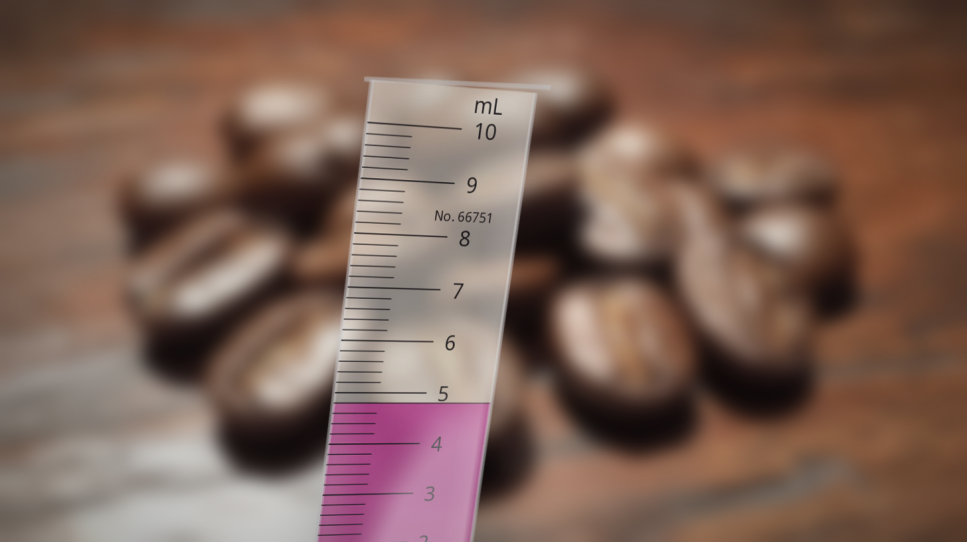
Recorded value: 4.8,mL
